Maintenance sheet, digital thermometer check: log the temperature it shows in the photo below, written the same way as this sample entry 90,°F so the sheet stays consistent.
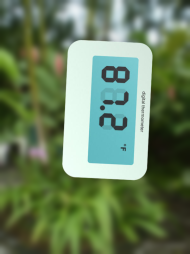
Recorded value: 87.2,°F
